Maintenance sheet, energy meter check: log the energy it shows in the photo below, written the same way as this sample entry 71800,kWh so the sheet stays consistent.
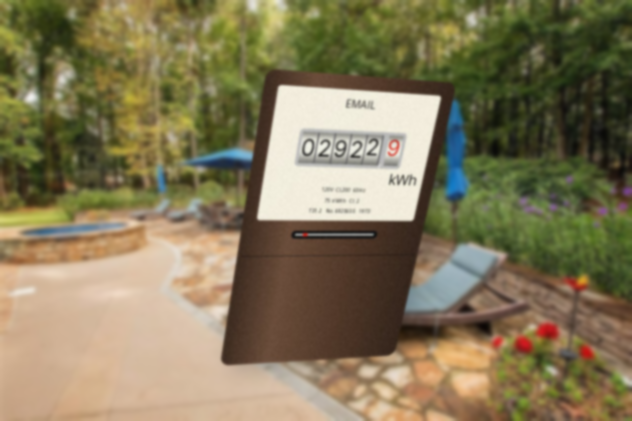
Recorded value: 2922.9,kWh
